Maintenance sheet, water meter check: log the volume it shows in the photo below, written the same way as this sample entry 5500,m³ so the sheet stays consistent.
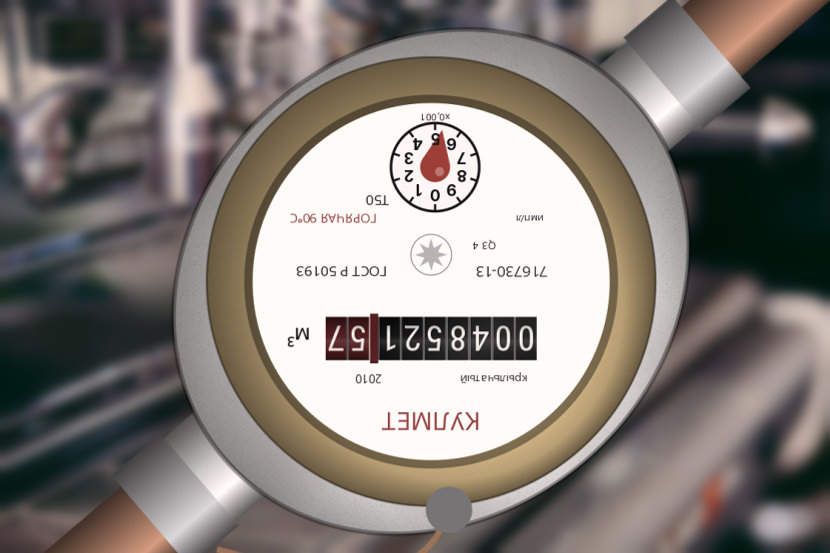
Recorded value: 48521.575,m³
